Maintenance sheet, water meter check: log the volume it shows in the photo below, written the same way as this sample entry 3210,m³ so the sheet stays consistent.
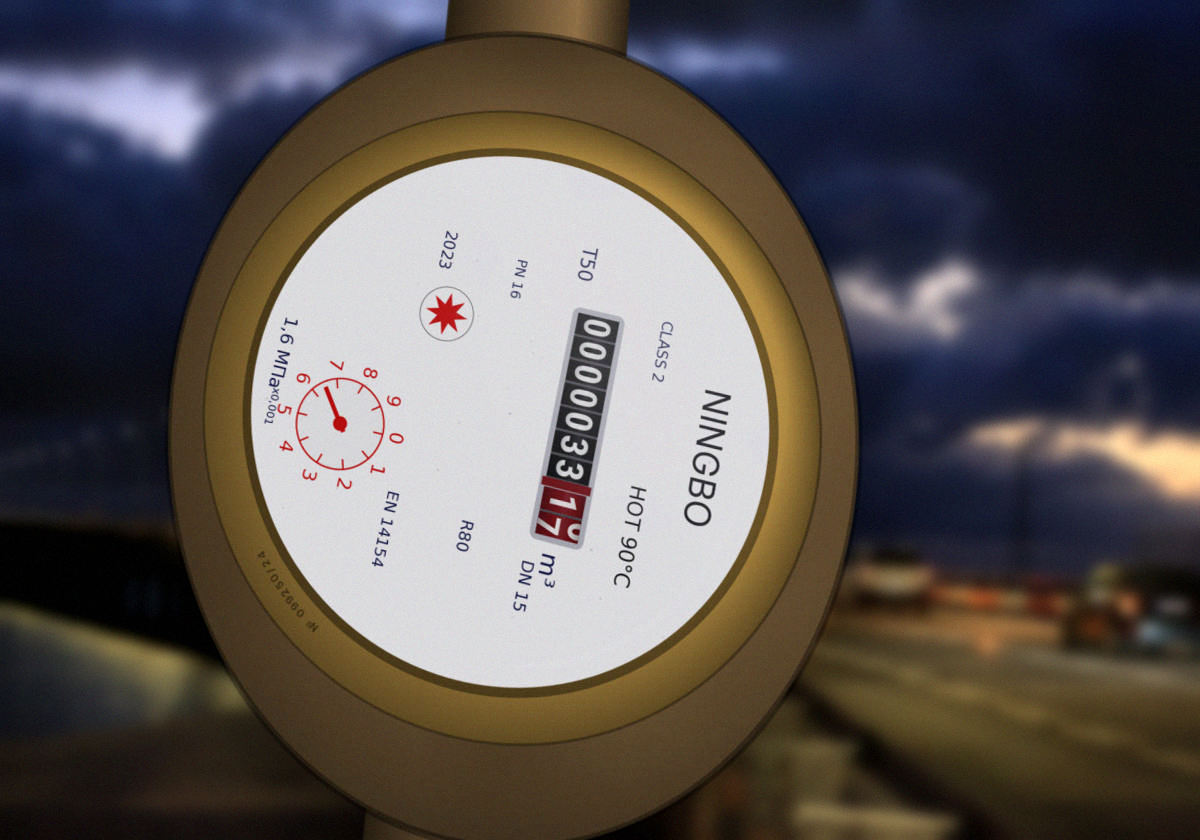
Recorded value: 33.166,m³
